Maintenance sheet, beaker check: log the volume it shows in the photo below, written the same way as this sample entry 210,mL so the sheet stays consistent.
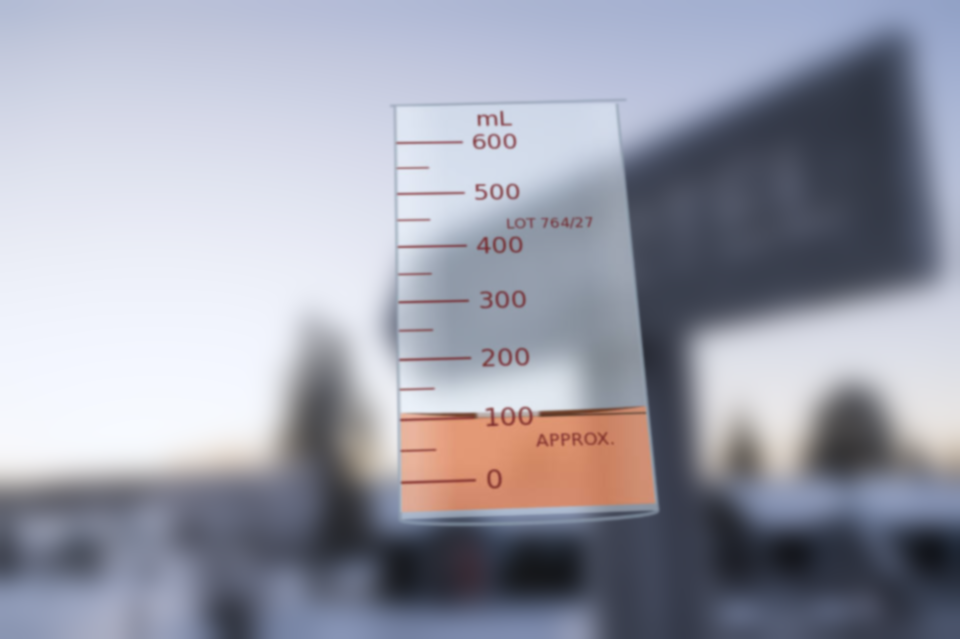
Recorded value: 100,mL
